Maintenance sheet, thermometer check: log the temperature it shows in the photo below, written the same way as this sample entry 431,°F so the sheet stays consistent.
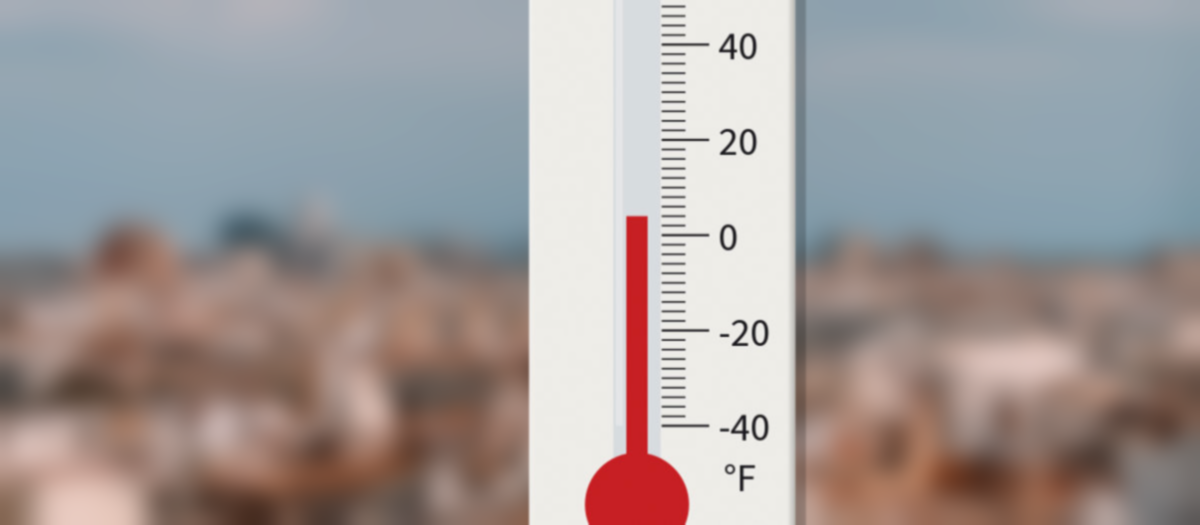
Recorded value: 4,°F
